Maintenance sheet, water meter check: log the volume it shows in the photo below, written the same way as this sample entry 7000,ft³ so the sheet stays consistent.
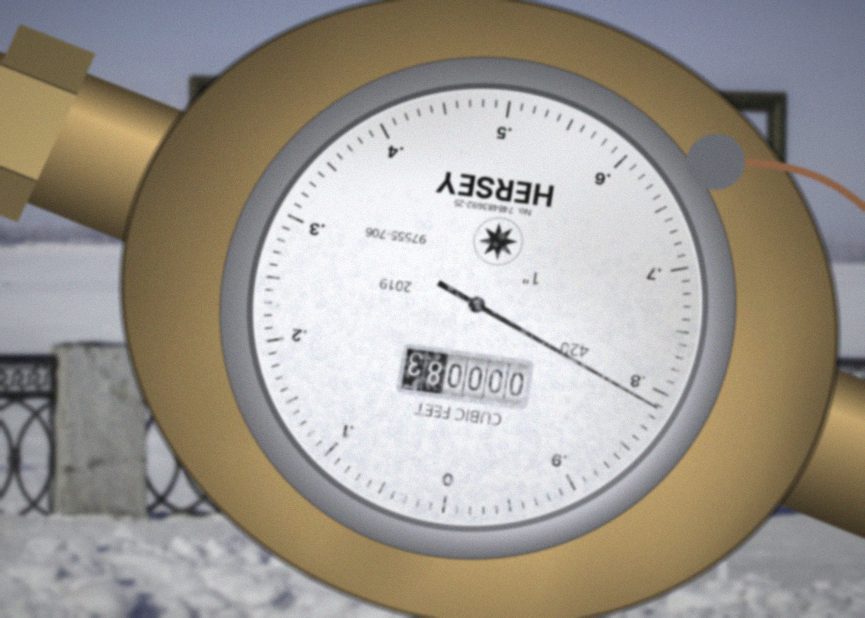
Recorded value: 82.81,ft³
